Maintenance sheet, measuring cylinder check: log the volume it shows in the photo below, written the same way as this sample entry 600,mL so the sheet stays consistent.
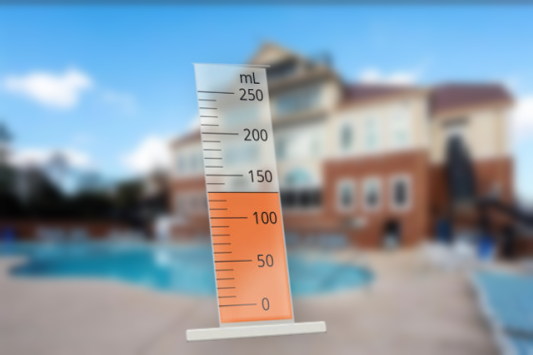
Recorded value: 130,mL
